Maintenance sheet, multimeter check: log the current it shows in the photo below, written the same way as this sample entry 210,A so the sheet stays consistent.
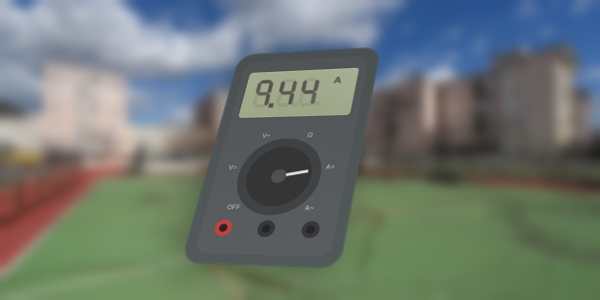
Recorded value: 9.44,A
